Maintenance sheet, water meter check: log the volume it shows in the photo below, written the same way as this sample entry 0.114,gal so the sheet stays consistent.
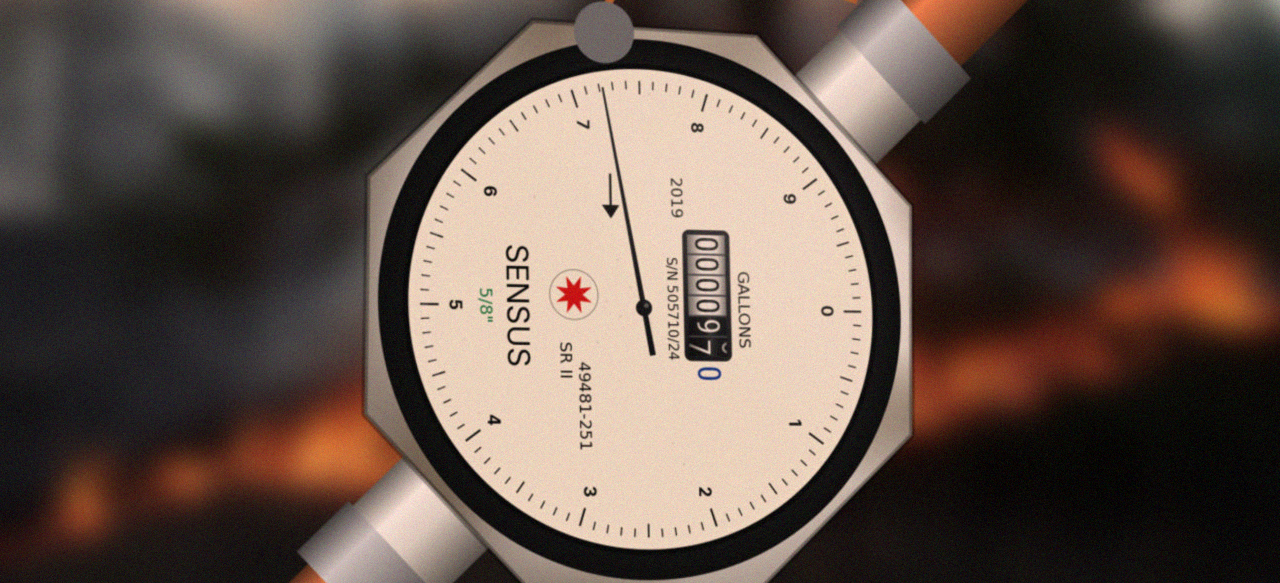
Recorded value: 967.2,gal
